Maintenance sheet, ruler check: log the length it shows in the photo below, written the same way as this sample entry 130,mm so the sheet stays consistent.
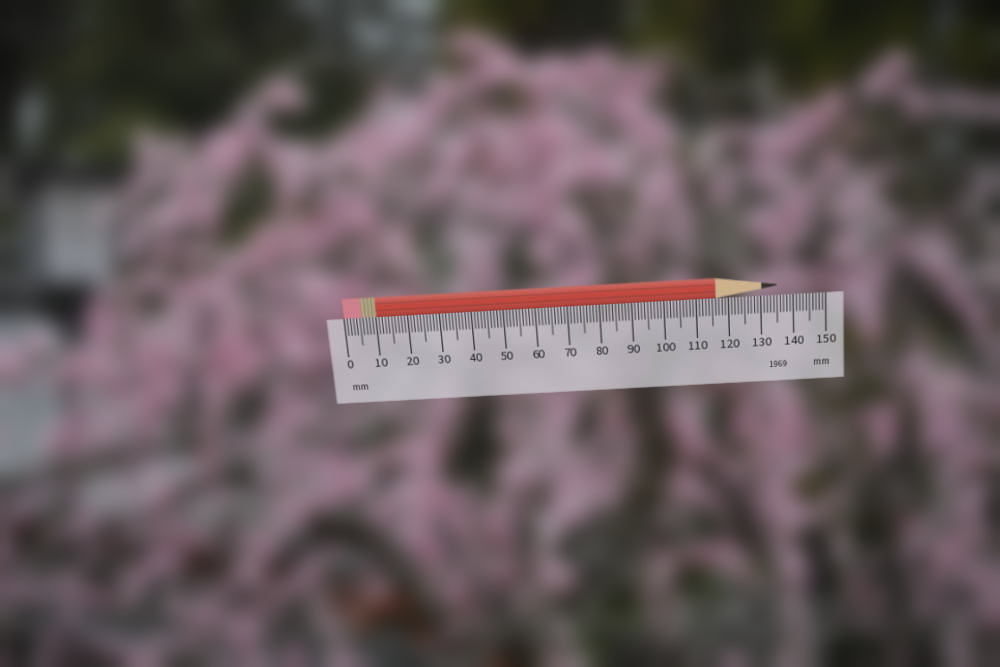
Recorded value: 135,mm
